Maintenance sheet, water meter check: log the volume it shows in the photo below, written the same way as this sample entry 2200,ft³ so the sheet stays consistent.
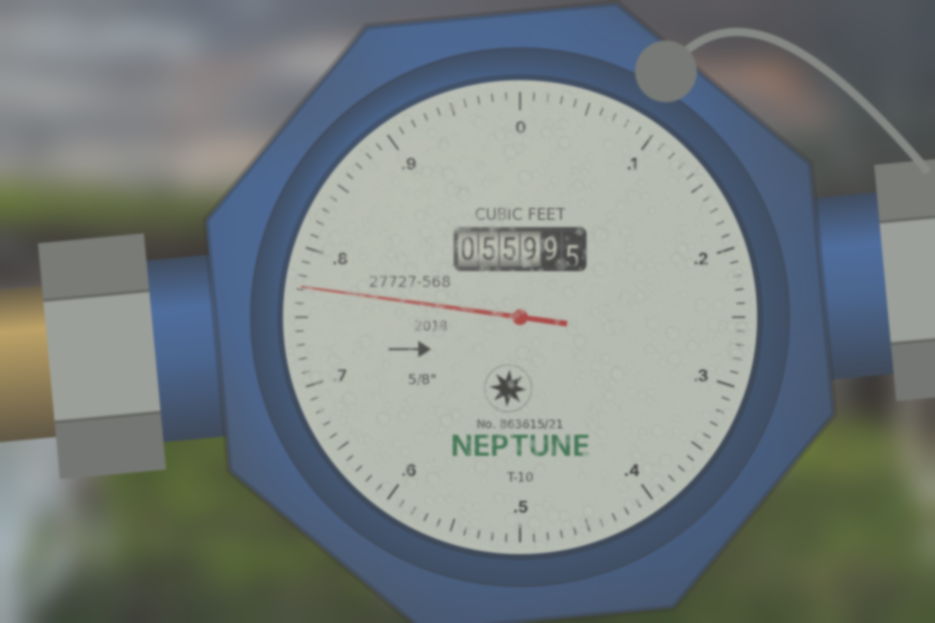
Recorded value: 55994.77,ft³
